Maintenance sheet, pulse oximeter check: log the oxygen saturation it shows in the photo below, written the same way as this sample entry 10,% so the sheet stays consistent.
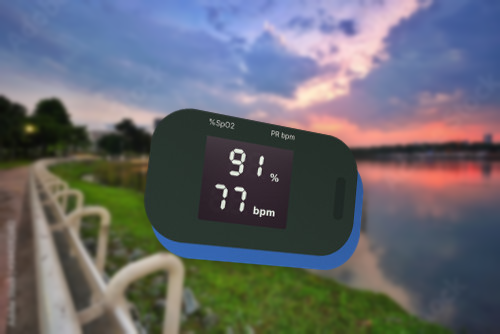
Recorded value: 91,%
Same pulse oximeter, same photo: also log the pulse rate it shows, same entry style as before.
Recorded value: 77,bpm
